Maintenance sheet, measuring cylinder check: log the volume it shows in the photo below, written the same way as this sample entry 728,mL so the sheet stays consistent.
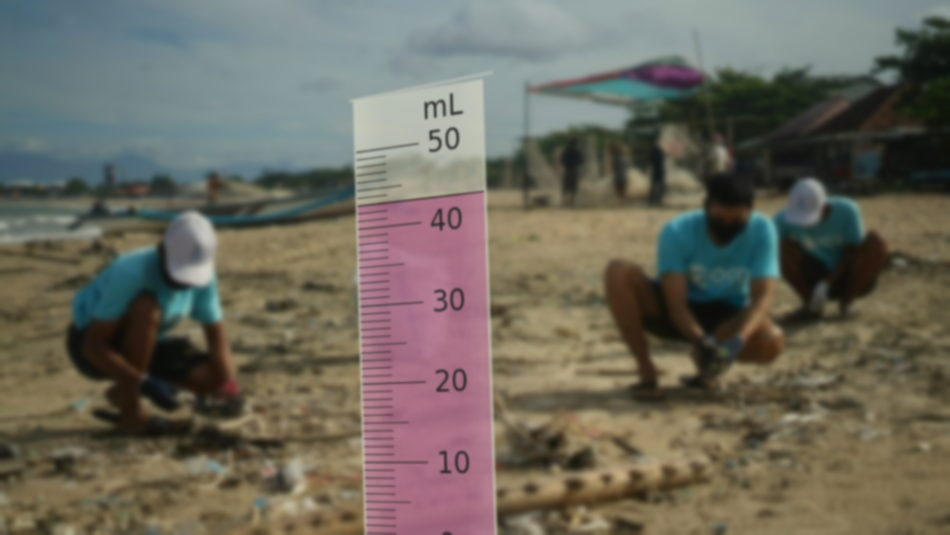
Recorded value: 43,mL
